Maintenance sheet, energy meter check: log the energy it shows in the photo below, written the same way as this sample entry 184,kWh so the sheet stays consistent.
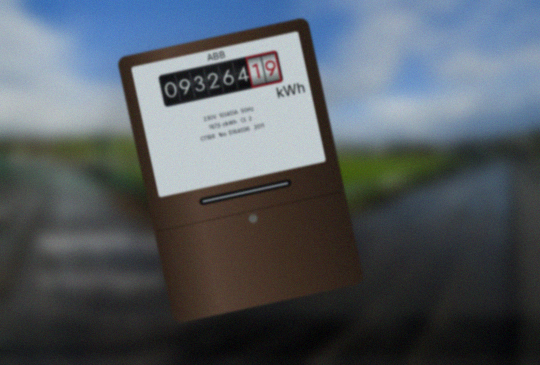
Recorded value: 93264.19,kWh
